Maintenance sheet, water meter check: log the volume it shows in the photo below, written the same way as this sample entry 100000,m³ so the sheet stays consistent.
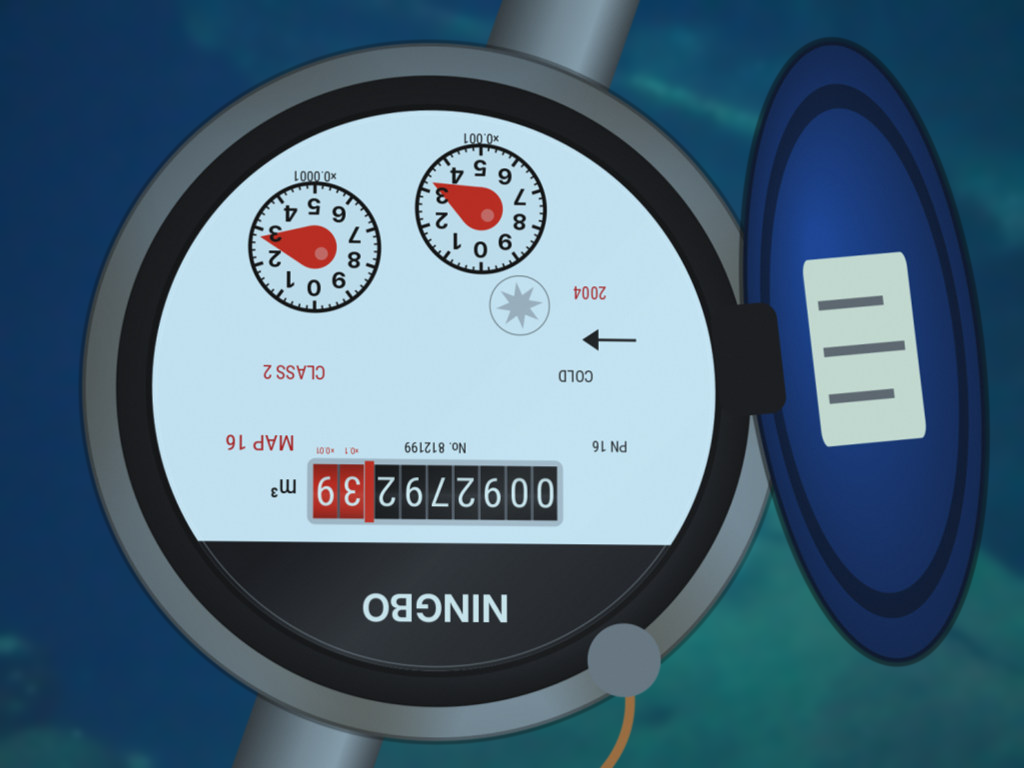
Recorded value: 92792.3932,m³
